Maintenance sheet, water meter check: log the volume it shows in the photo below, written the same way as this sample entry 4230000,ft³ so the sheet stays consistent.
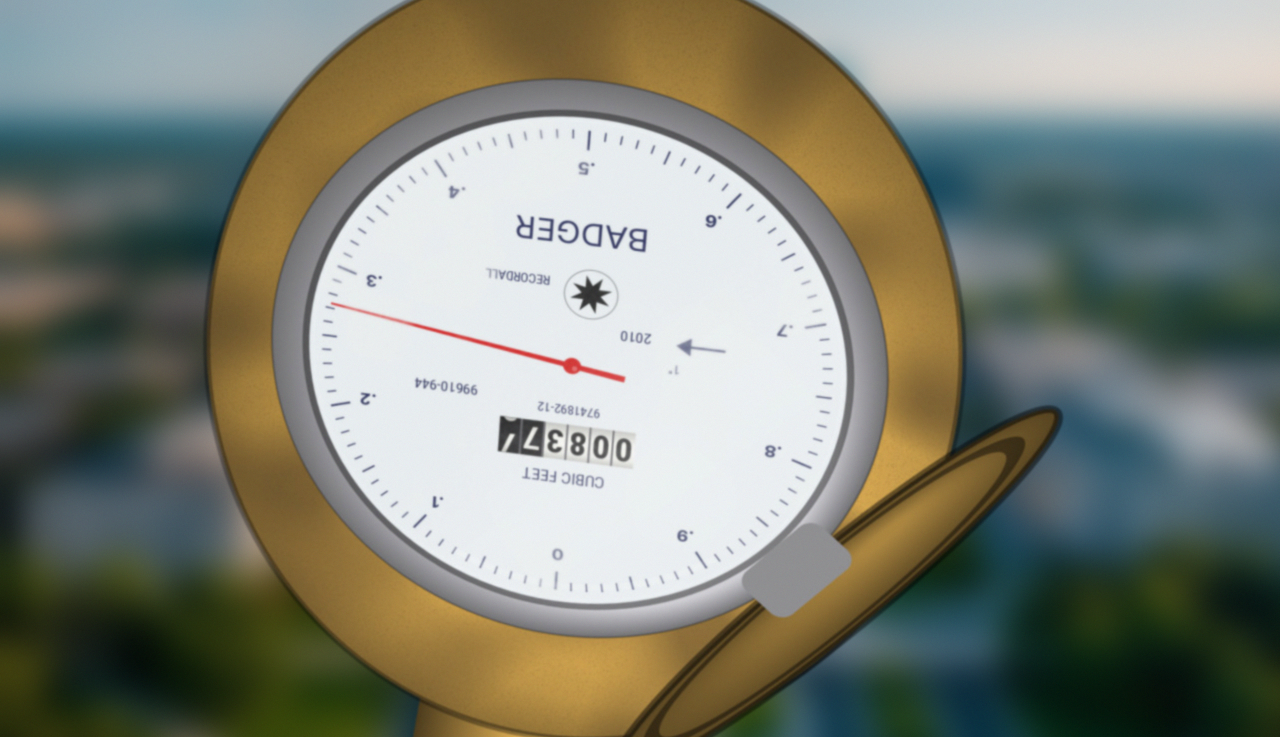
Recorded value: 8377.27,ft³
